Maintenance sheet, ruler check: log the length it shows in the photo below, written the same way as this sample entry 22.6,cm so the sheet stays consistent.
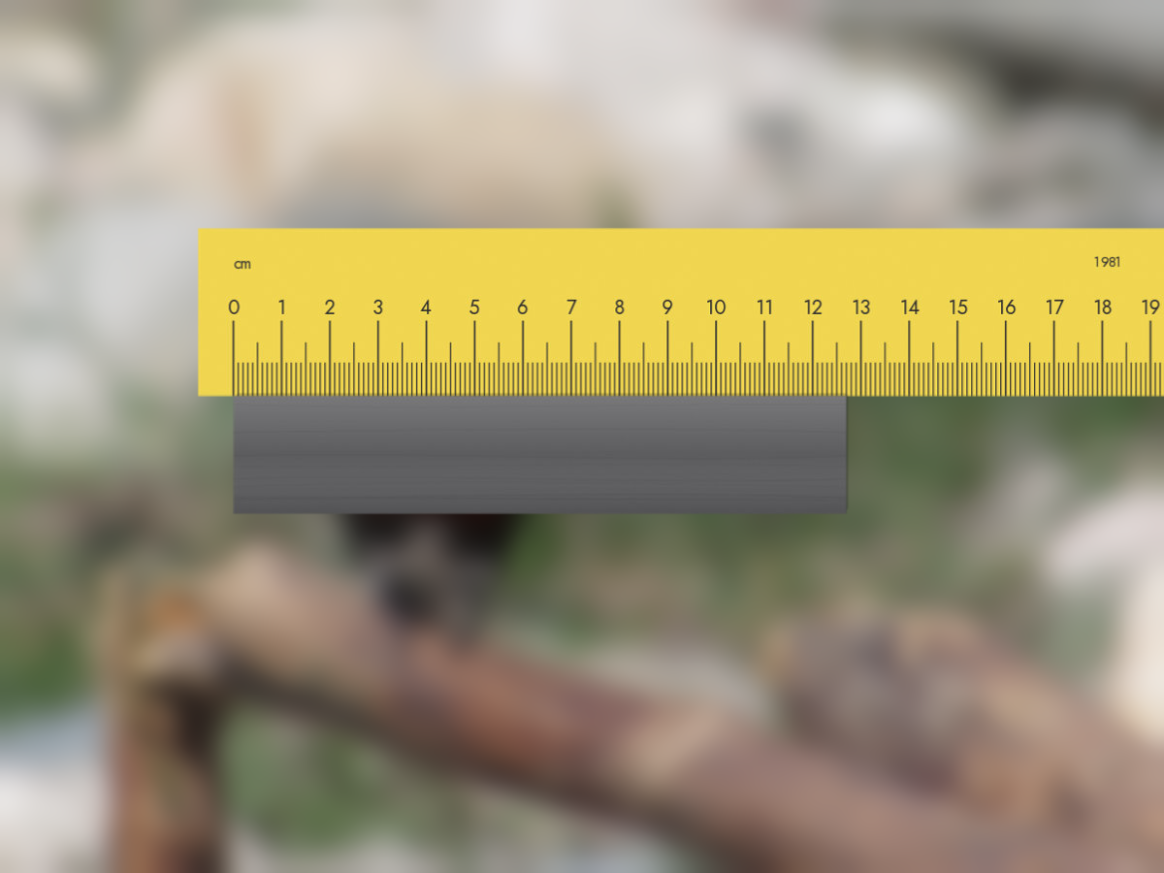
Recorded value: 12.7,cm
